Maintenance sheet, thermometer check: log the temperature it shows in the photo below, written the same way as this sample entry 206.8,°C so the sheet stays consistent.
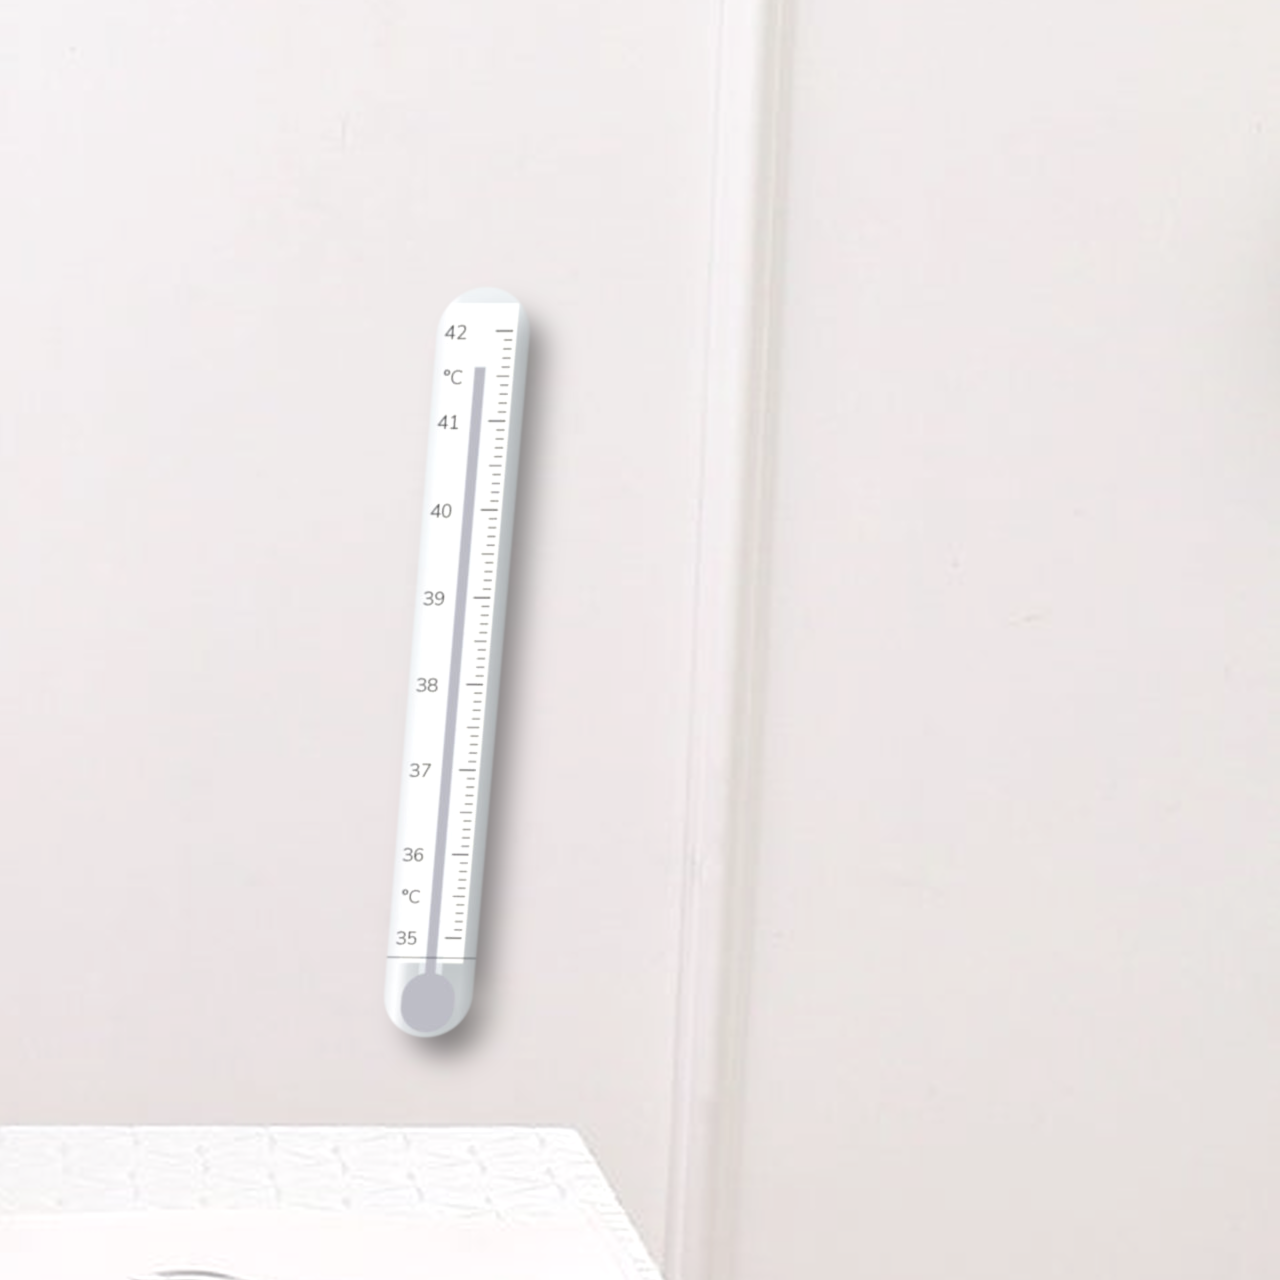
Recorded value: 41.6,°C
